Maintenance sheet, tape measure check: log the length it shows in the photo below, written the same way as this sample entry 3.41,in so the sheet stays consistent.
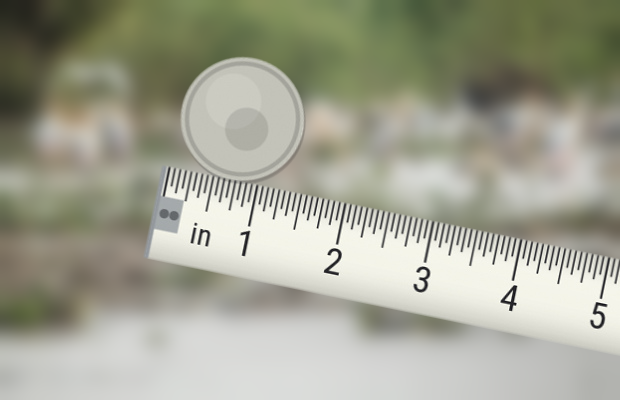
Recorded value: 1.375,in
